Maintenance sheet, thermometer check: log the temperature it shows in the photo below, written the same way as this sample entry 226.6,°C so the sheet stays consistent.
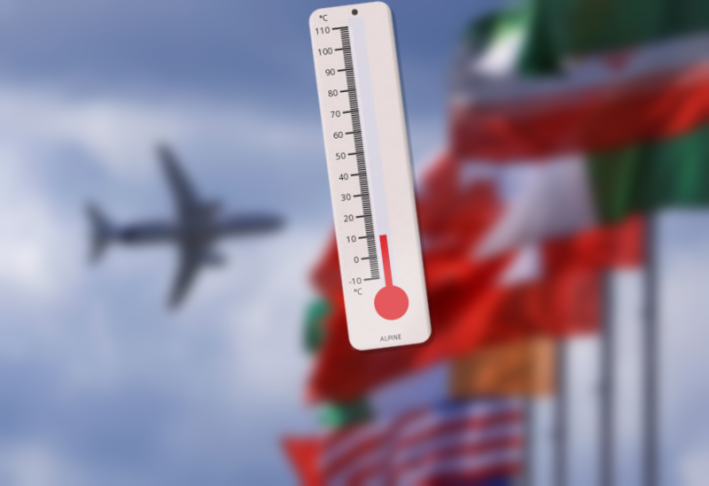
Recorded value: 10,°C
